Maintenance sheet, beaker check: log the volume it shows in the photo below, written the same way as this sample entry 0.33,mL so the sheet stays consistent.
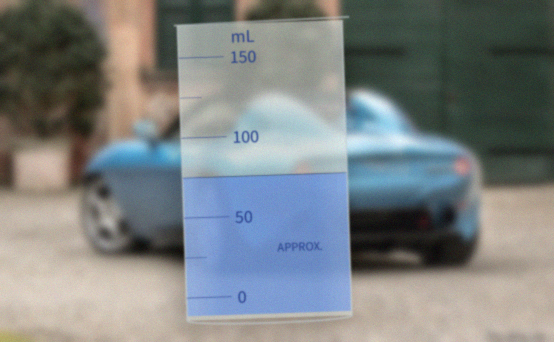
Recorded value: 75,mL
